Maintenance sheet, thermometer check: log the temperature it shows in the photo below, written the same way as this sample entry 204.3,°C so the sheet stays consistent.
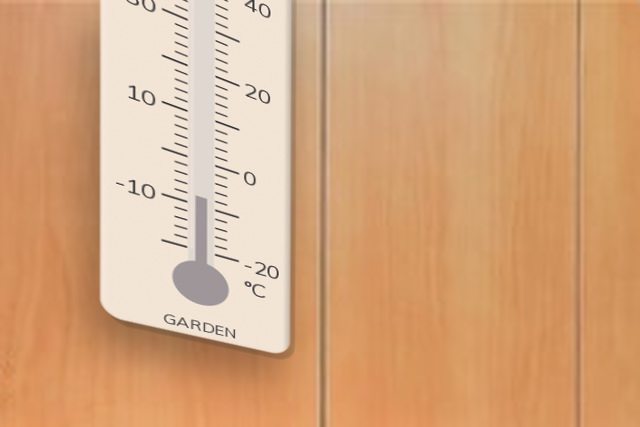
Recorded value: -8,°C
